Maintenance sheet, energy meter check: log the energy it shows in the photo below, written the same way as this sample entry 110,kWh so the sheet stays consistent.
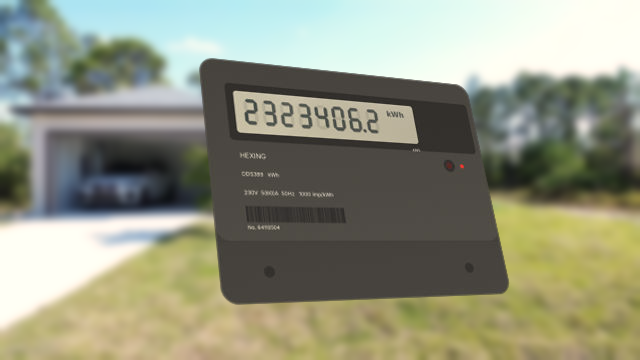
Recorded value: 2323406.2,kWh
